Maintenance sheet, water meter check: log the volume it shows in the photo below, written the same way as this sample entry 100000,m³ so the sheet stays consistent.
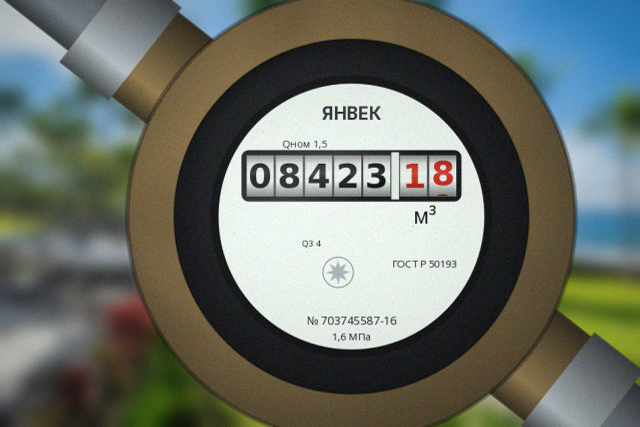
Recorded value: 8423.18,m³
